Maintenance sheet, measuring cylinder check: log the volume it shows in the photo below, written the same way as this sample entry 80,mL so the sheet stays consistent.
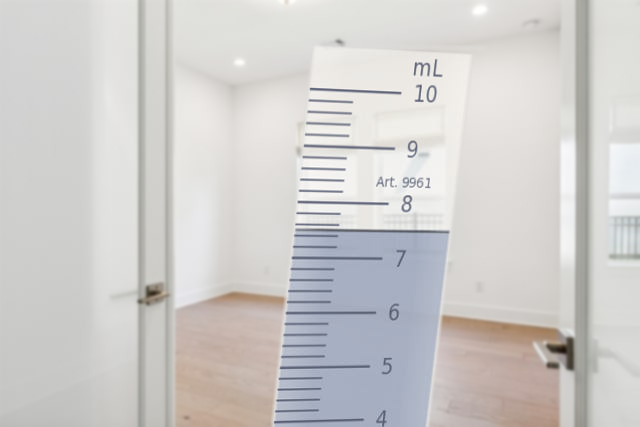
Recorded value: 7.5,mL
